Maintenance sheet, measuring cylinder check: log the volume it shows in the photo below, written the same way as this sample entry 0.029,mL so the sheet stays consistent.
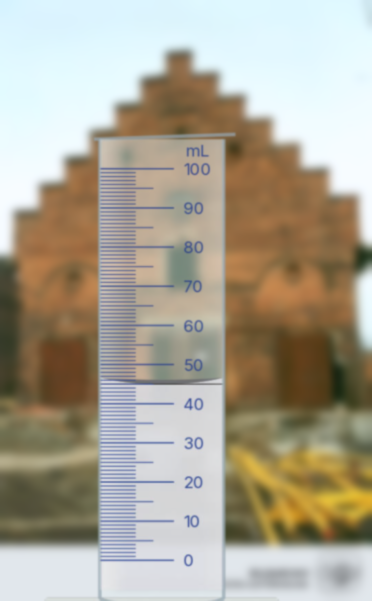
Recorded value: 45,mL
